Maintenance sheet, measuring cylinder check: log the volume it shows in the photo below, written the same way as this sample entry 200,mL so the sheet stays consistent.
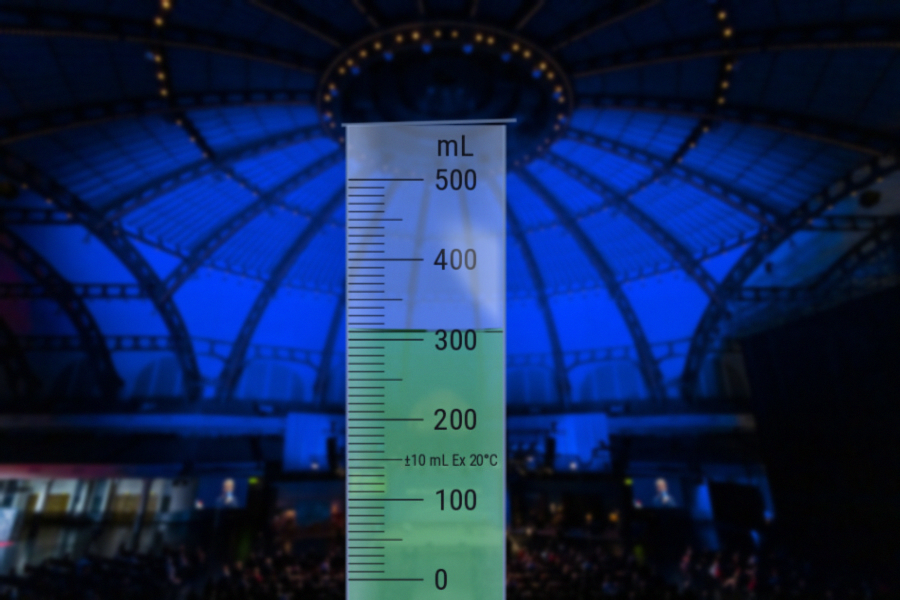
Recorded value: 310,mL
